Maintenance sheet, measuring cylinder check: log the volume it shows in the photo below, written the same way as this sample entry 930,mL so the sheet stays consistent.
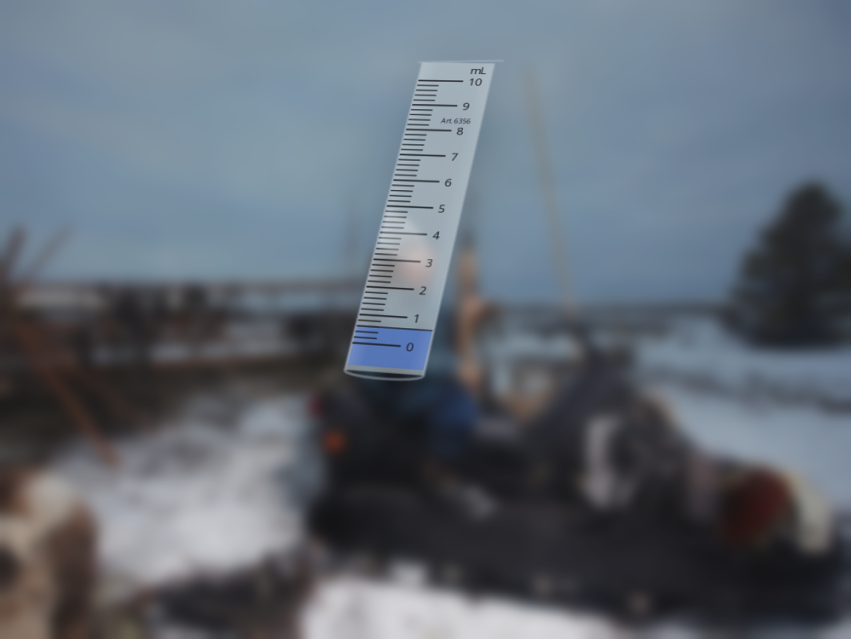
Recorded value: 0.6,mL
